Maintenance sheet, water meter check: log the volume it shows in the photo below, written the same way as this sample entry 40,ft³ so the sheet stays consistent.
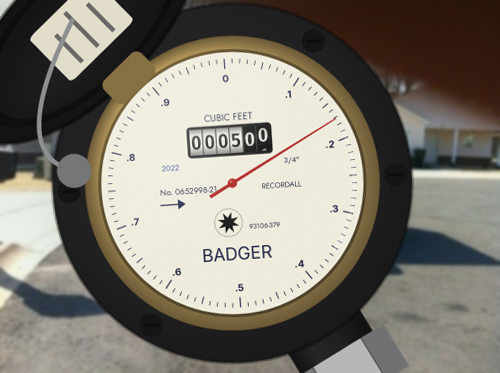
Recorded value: 500.17,ft³
